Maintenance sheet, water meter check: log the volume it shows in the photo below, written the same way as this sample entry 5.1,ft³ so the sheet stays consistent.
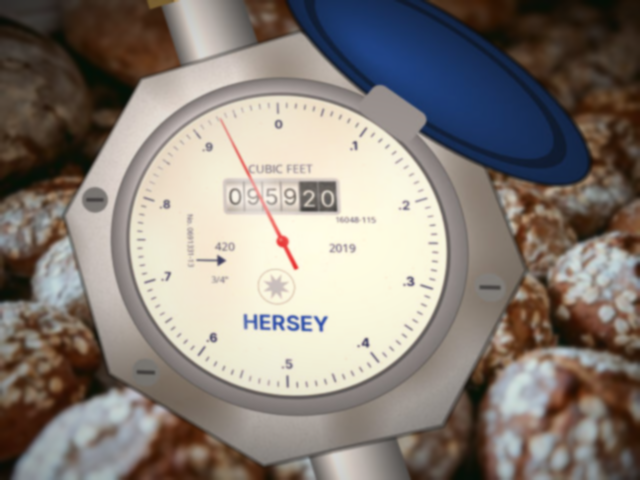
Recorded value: 95919.93,ft³
